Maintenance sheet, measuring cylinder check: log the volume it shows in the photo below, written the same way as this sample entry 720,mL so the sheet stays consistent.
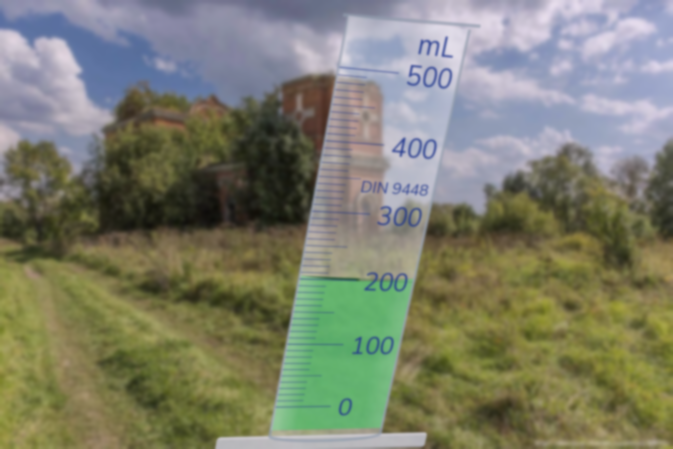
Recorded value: 200,mL
